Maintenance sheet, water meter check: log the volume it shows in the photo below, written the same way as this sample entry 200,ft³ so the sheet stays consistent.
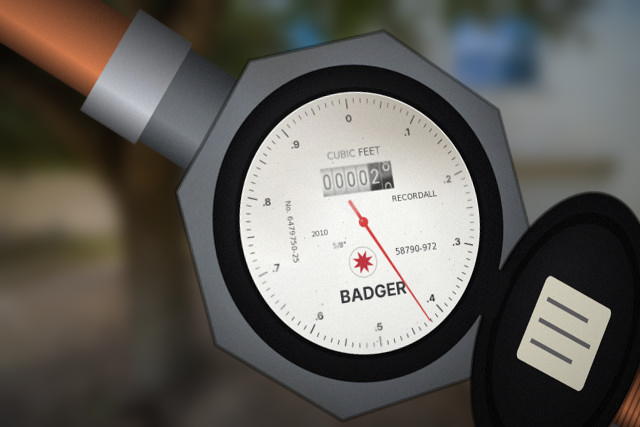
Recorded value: 28.42,ft³
